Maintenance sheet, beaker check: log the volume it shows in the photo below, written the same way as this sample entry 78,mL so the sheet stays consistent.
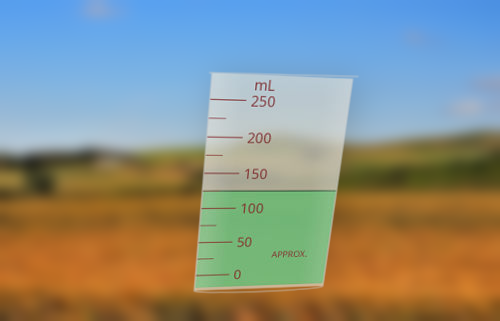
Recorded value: 125,mL
